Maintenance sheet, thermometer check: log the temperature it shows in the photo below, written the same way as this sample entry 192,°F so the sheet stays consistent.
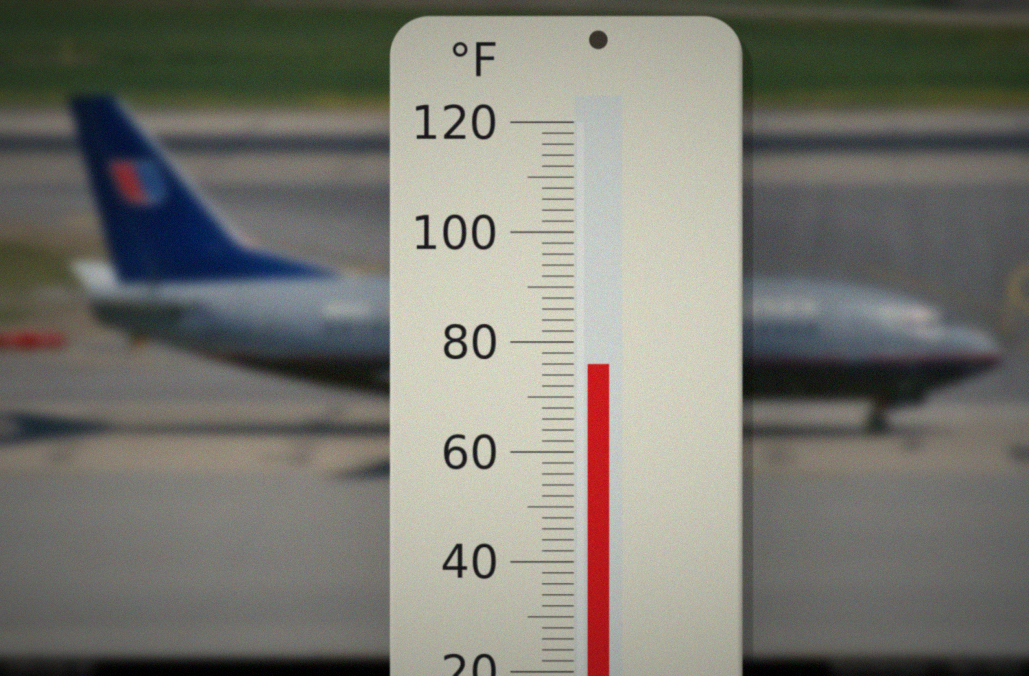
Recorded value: 76,°F
